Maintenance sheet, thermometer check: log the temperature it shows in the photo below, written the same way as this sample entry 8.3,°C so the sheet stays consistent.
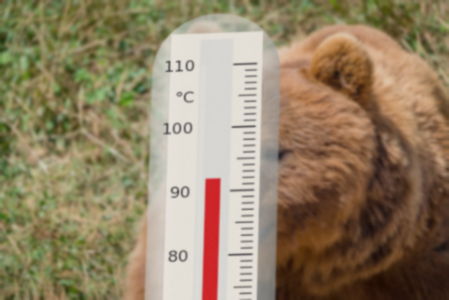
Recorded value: 92,°C
